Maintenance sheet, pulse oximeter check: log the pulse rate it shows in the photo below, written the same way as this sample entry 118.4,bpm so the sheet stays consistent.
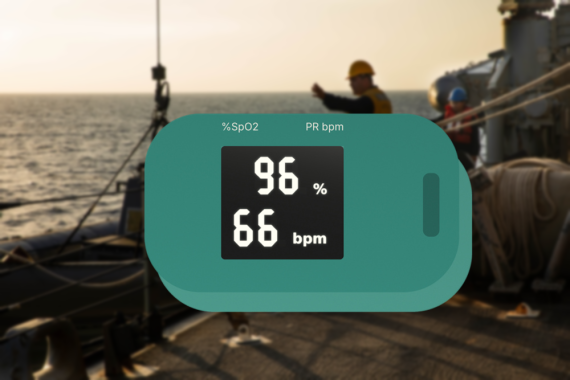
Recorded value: 66,bpm
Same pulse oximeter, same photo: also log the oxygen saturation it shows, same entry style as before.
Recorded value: 96,%
